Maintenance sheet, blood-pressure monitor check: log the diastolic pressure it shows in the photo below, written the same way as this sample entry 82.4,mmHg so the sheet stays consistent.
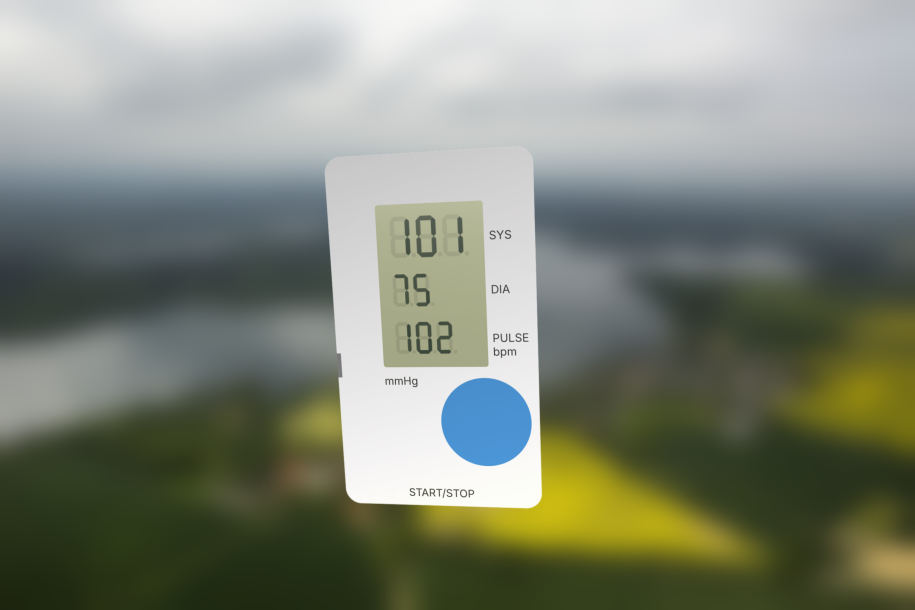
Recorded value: 75,mmHg
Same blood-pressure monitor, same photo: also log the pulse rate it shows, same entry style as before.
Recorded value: 102,bpm
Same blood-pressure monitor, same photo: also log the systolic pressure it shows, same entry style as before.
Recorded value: 101,mmHg
